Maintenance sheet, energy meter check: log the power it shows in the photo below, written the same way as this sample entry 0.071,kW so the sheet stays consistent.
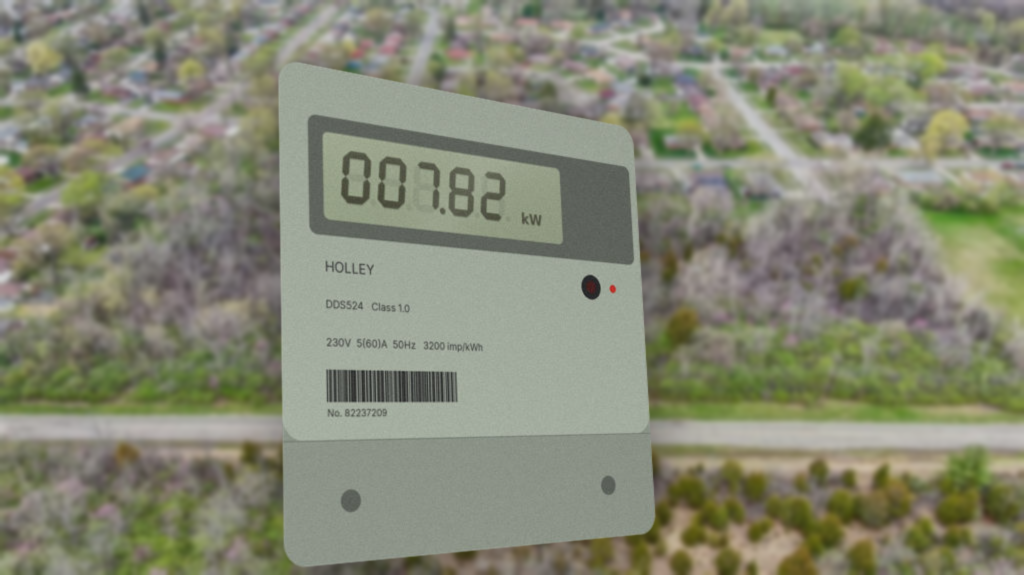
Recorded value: 7.82,kW
